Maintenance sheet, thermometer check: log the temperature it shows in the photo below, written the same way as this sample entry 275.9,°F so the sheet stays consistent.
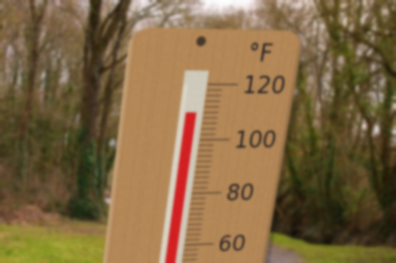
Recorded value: 110,°F
